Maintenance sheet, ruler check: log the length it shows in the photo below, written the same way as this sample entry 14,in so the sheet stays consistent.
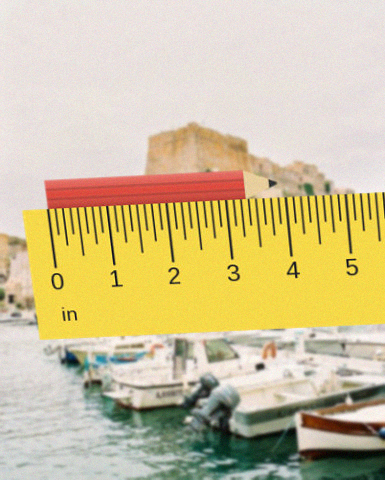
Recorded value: 3.875,in
